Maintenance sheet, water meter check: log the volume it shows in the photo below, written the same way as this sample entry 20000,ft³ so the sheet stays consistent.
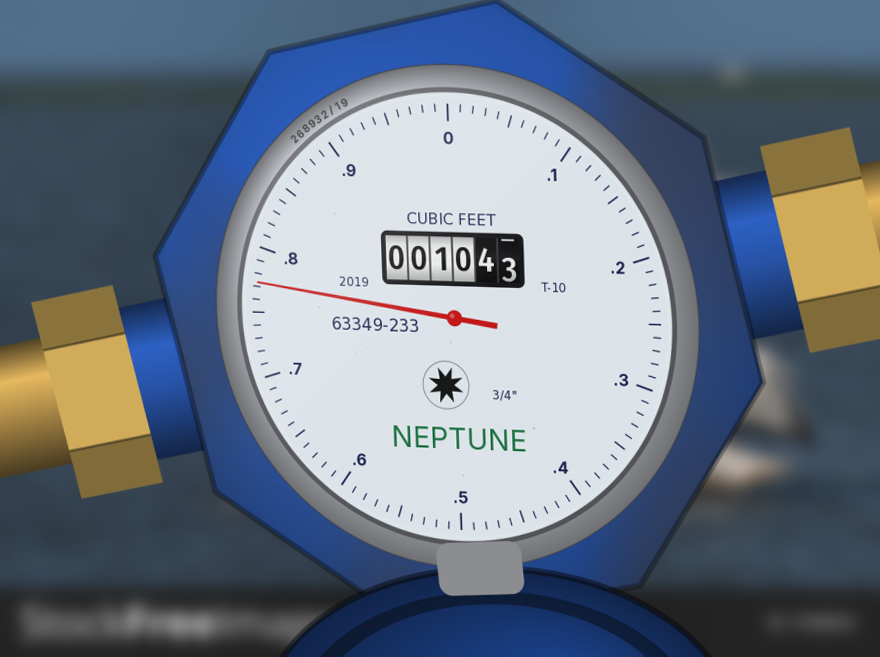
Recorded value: 1042.77,ft³
